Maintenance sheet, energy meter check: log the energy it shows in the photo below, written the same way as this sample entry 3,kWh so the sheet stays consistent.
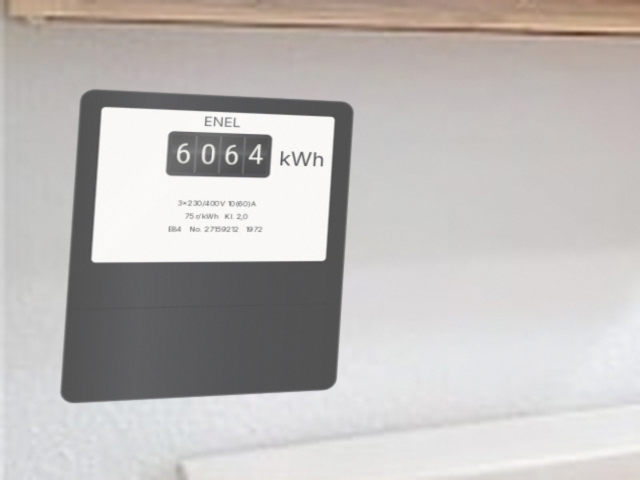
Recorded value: 6064,kWh
